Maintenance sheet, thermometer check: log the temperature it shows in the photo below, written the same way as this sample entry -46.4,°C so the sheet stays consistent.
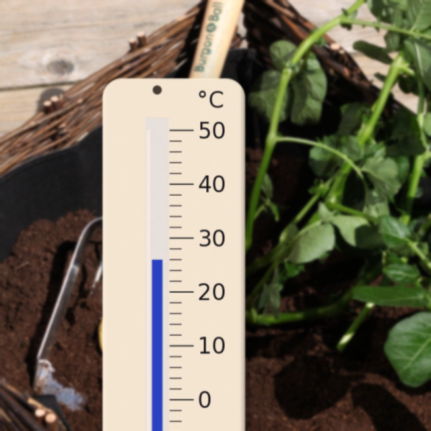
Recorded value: 26,°C
